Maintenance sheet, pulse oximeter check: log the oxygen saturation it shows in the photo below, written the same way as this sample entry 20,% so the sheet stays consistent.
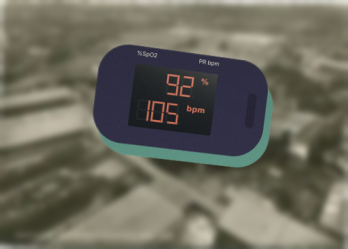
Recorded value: 92,%
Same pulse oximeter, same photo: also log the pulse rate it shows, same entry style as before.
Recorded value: 105,bpm
